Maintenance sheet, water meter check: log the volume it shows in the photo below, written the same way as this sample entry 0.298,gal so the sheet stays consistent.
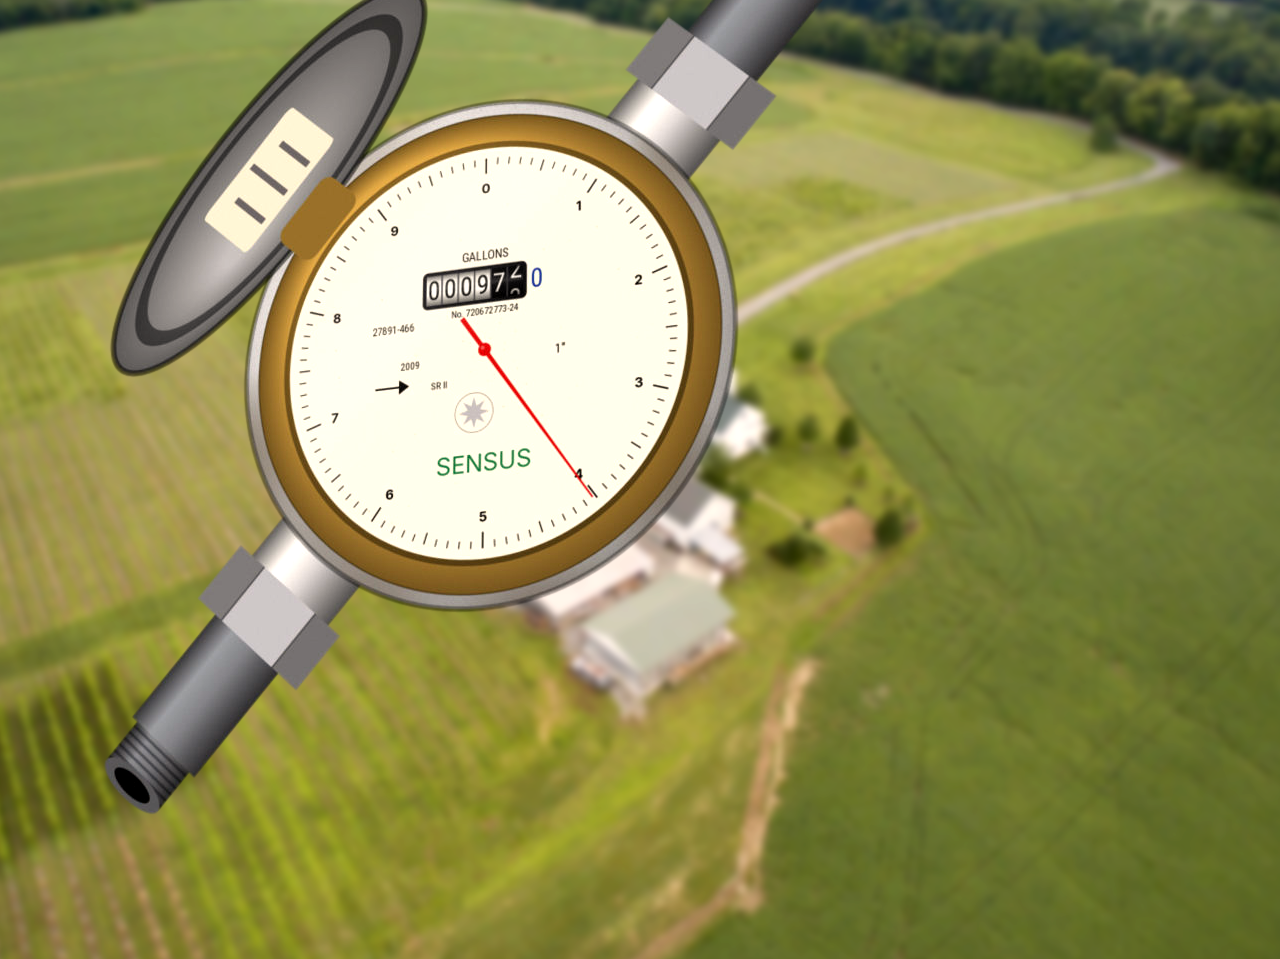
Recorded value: 9724.0,gal
